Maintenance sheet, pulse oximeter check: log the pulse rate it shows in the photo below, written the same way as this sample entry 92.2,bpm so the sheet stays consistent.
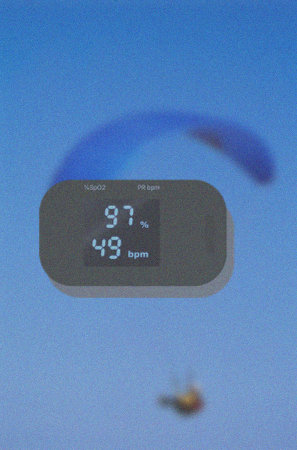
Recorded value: 49,bpm
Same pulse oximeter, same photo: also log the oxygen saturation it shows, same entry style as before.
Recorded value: 97,%
